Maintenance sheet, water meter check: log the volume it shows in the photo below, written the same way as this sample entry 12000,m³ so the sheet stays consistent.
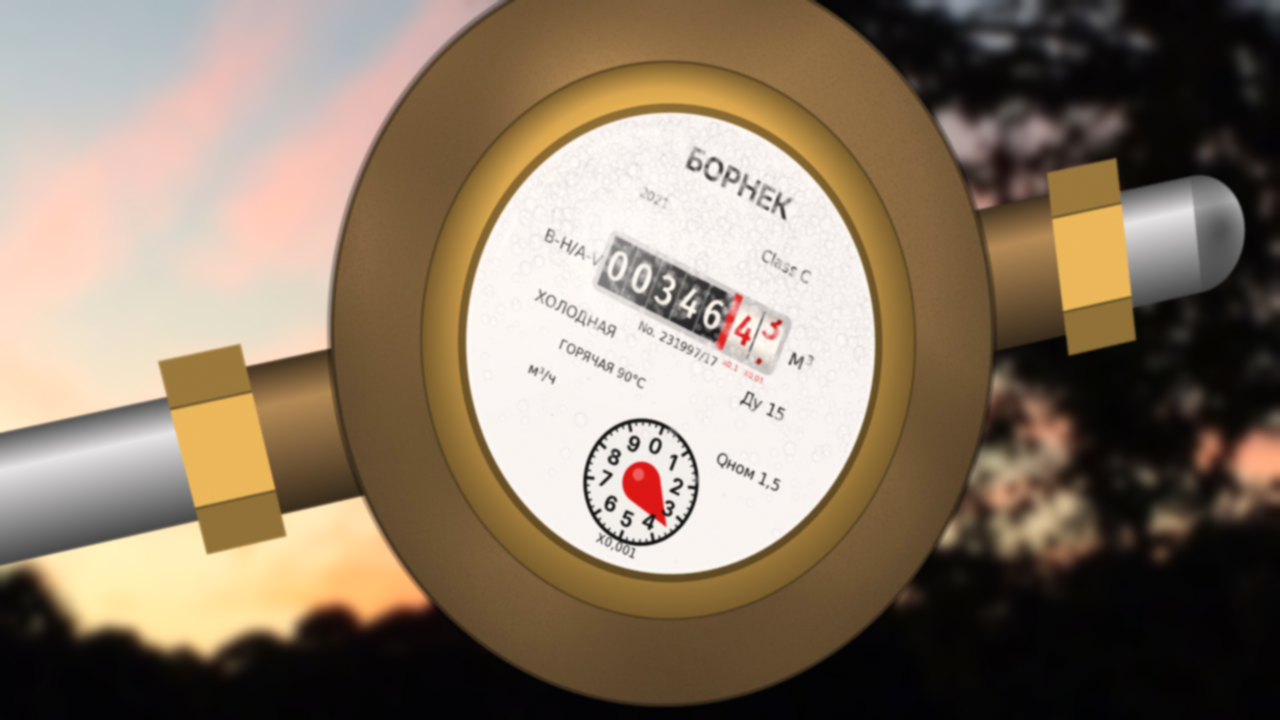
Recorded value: 346.433,m³
